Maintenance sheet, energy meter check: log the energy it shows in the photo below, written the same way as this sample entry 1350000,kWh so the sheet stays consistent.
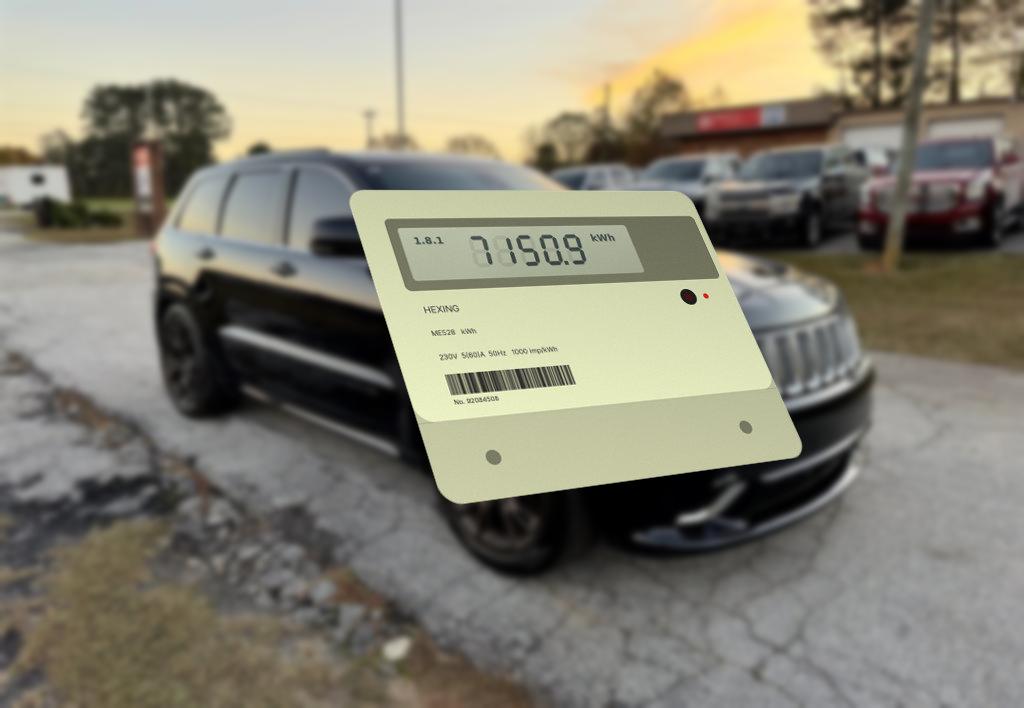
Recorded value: 7150.9,kWh
